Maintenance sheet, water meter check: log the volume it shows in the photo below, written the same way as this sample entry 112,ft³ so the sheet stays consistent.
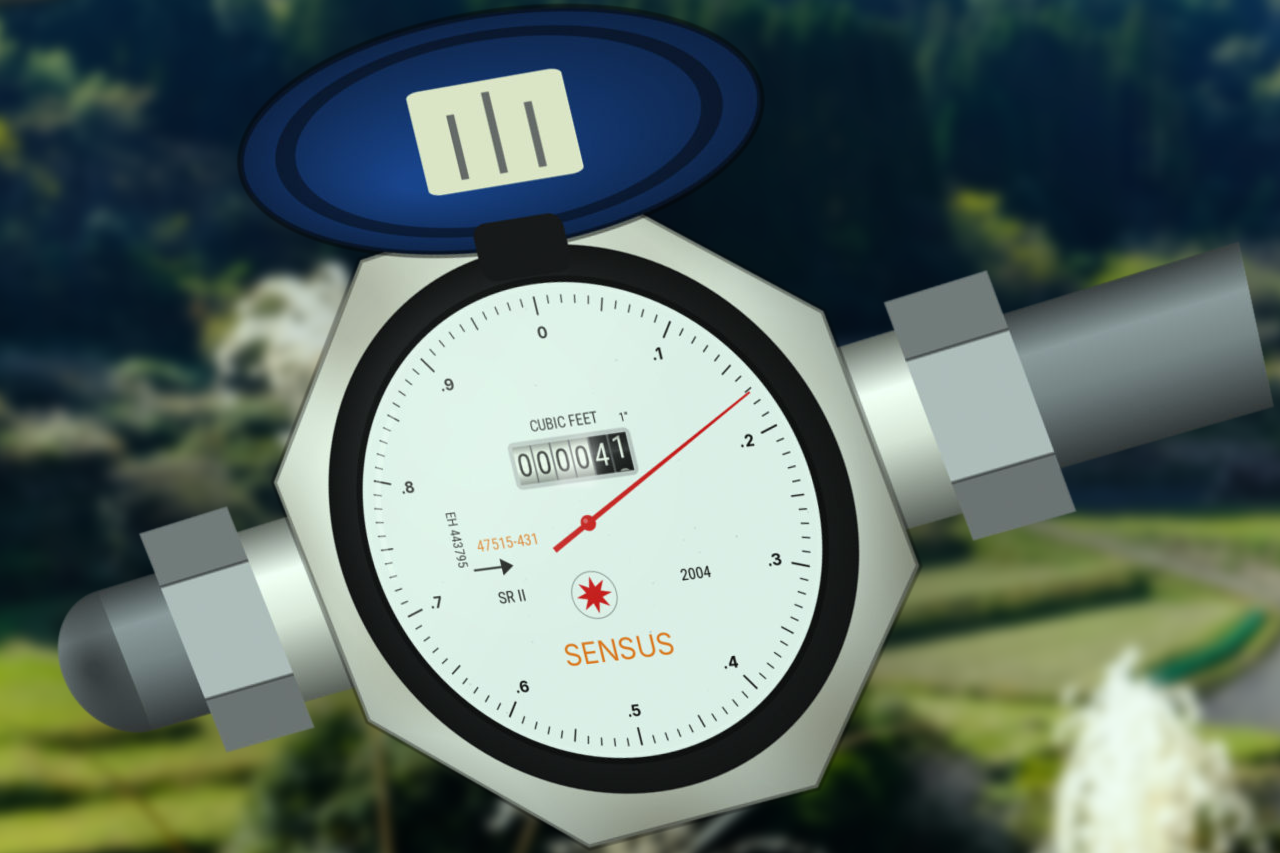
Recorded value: 41.17,ft³
